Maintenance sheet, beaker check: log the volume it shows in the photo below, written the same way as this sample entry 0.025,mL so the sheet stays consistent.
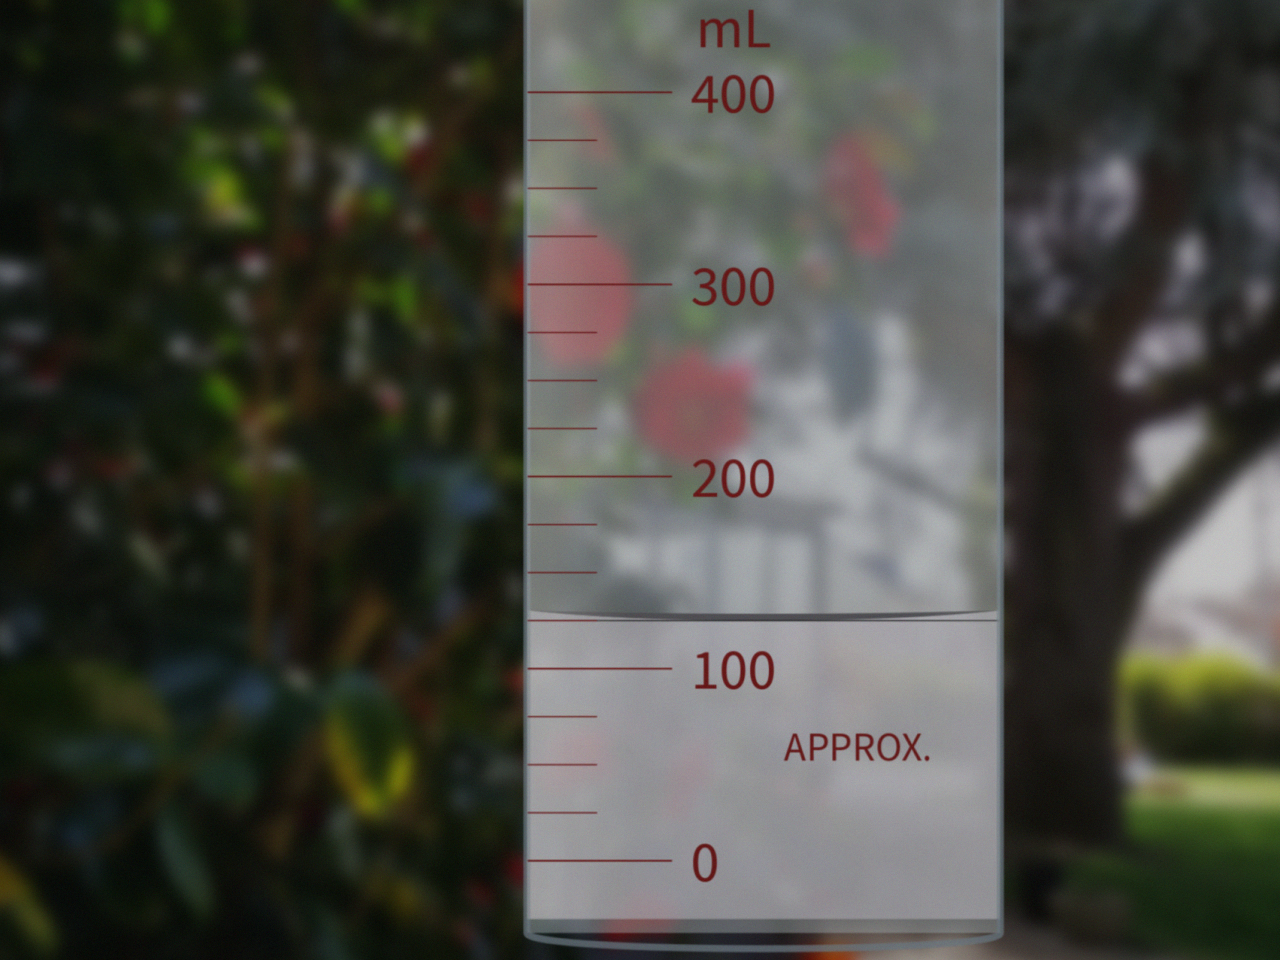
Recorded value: 125,mL
